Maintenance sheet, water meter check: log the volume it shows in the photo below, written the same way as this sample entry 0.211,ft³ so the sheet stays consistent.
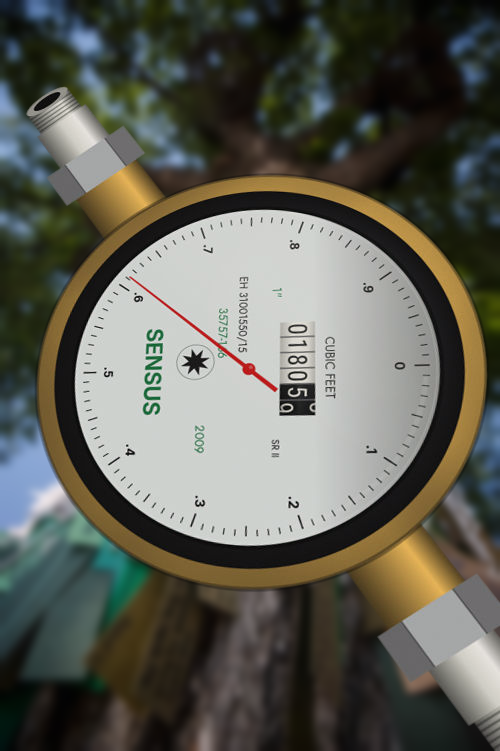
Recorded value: 18058.61,ft³
